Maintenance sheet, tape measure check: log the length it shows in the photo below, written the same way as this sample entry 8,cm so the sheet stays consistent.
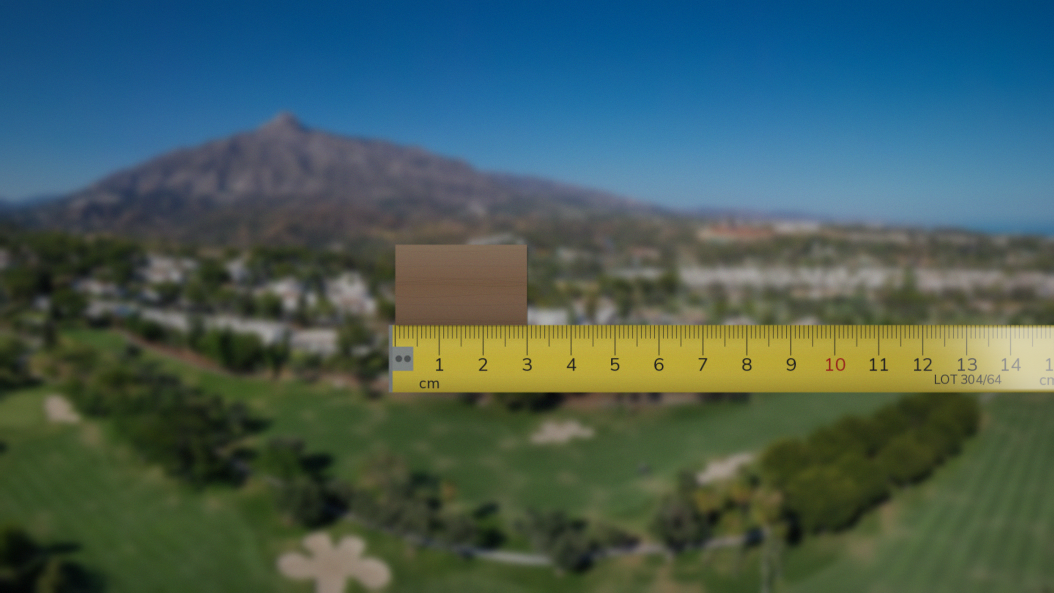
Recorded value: 3,cm
